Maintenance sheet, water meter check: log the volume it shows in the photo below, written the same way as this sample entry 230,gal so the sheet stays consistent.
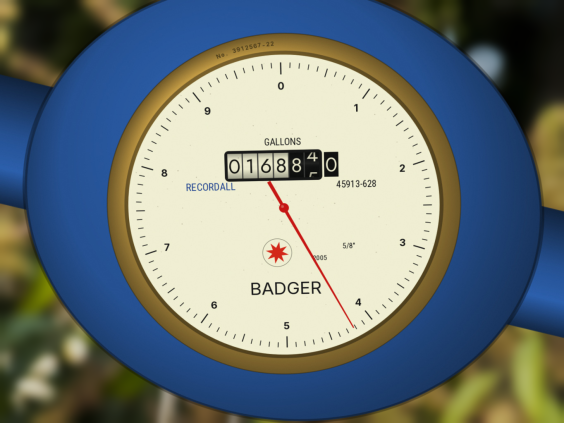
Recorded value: 168844.2,gal
